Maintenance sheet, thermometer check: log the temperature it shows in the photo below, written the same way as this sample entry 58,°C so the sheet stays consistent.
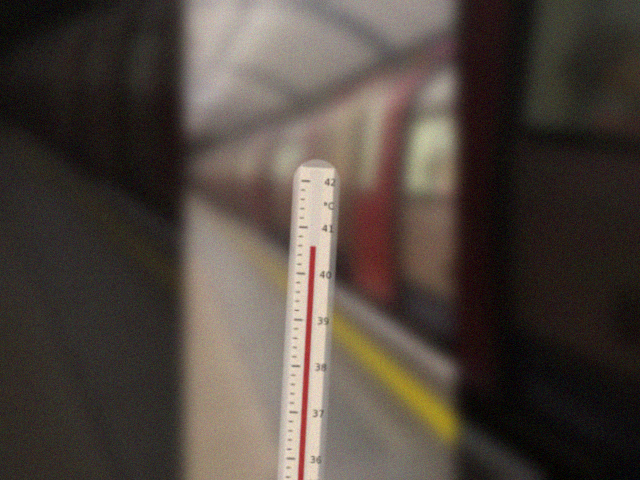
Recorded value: 40.6,°C
